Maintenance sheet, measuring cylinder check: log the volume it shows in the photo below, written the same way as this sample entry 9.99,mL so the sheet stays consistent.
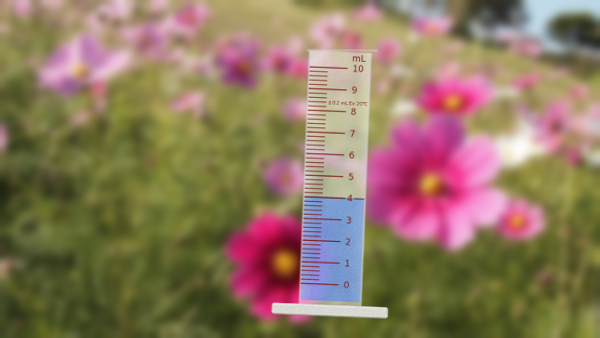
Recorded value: 4,mL
